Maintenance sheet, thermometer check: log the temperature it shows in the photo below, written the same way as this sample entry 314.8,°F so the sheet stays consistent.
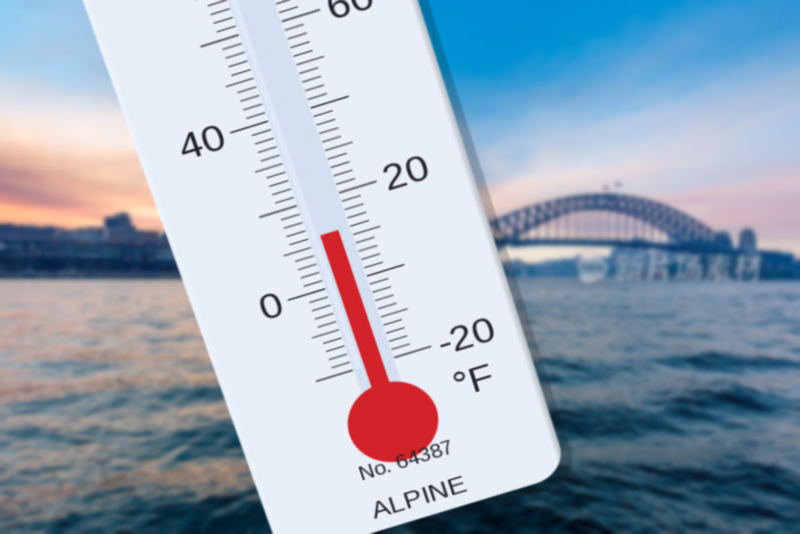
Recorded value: 12,°F
